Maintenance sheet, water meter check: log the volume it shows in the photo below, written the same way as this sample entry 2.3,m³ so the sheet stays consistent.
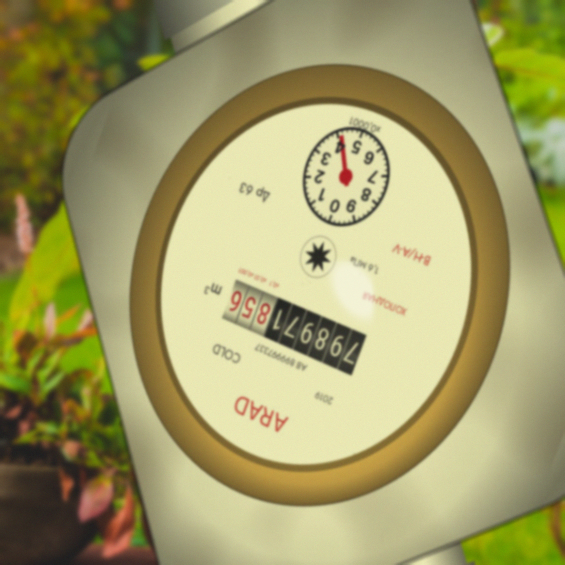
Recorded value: 798971.8564,m³
